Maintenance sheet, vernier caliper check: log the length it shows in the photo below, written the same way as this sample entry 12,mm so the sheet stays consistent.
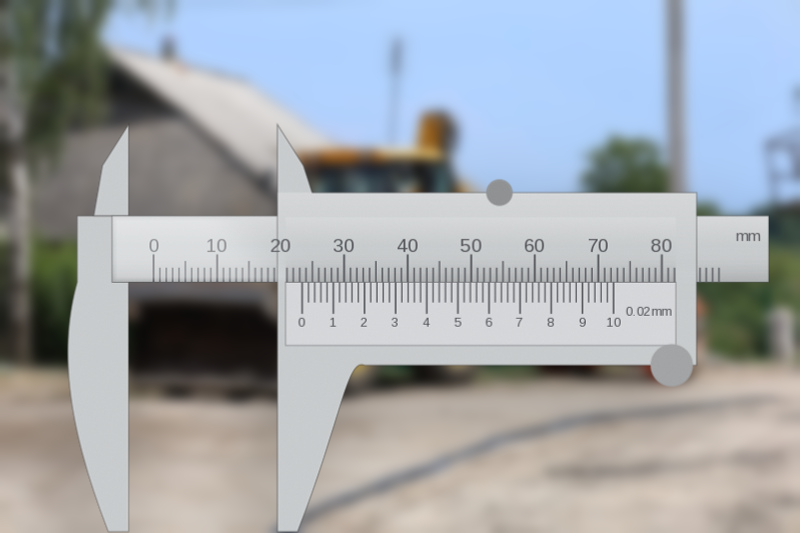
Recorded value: 23.4,mm
